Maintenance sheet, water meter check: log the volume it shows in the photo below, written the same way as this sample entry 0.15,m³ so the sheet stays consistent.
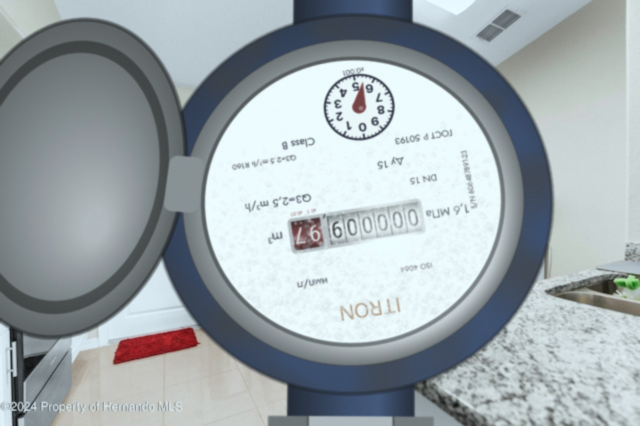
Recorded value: 9.975,m³
